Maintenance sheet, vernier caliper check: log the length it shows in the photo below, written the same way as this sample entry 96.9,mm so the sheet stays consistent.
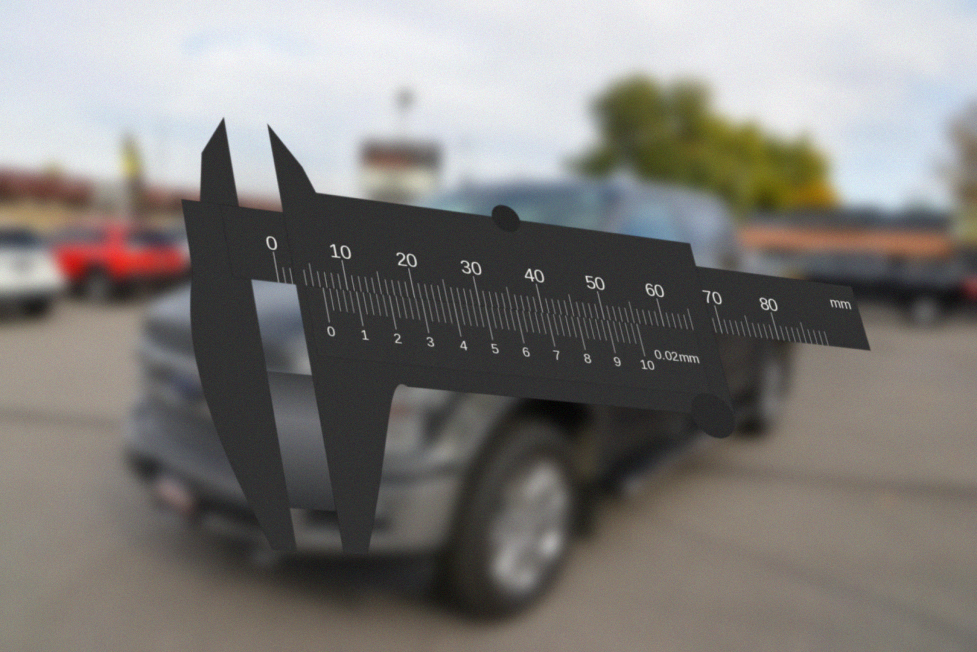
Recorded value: 6.4,mm
